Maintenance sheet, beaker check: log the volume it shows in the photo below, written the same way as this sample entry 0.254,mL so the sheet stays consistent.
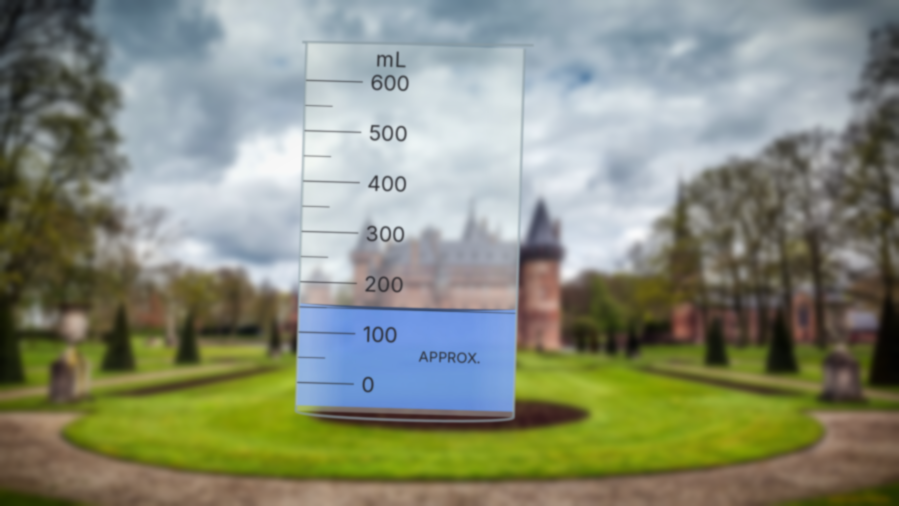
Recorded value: 150,mL
